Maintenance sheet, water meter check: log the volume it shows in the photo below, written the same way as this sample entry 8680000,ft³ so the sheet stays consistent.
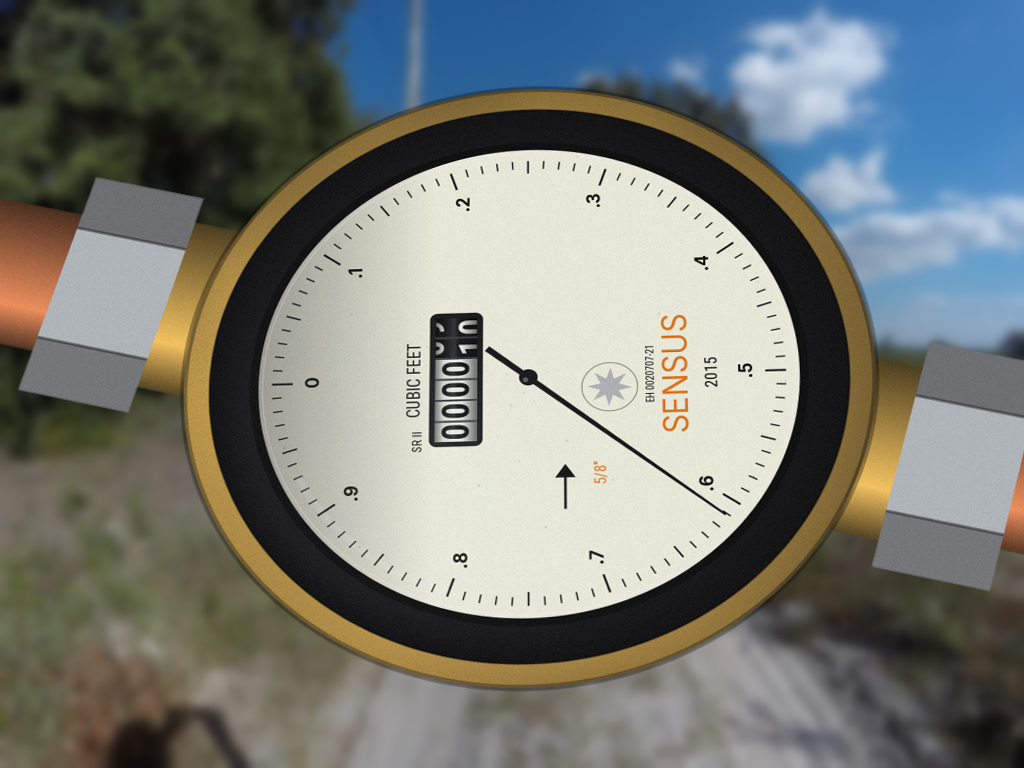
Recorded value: 9.61,ft³
